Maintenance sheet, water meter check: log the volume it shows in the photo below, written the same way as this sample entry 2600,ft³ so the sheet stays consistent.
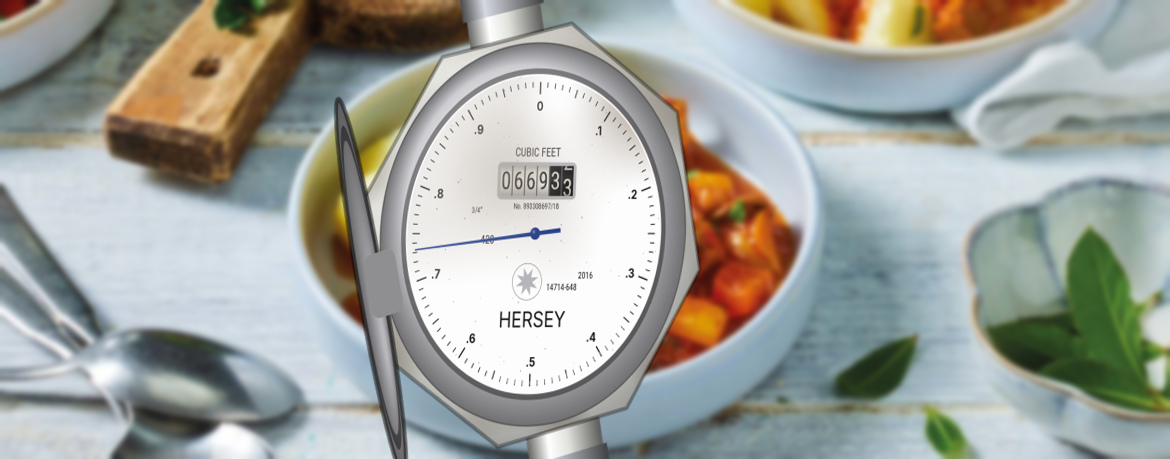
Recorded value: 66932.73,ft³
